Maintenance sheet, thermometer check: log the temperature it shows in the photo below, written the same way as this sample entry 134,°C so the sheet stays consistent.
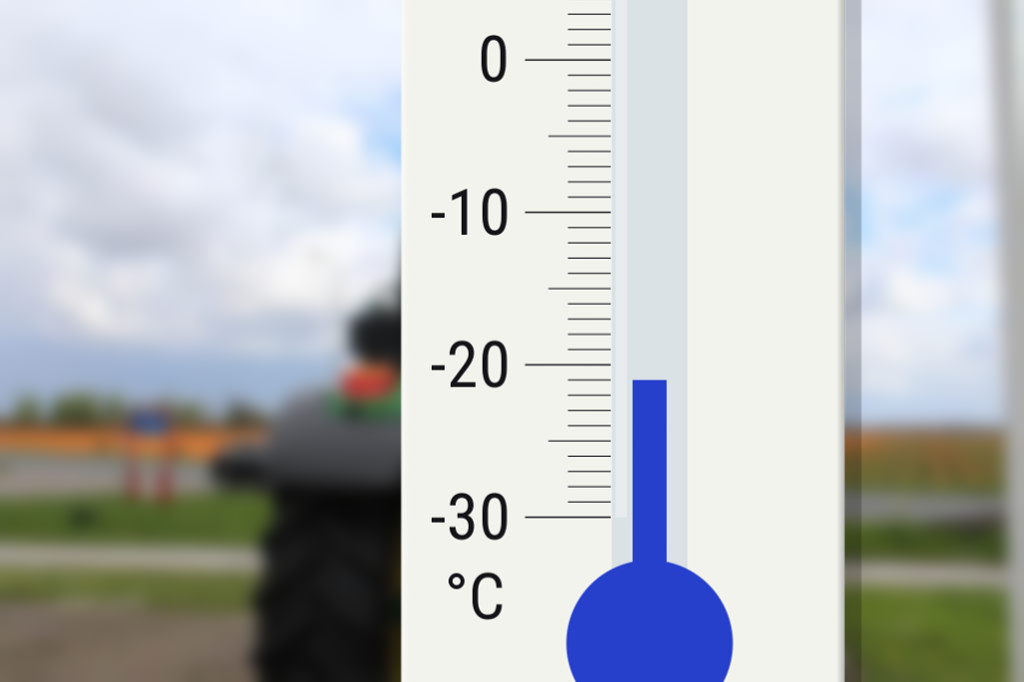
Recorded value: -21,°C
